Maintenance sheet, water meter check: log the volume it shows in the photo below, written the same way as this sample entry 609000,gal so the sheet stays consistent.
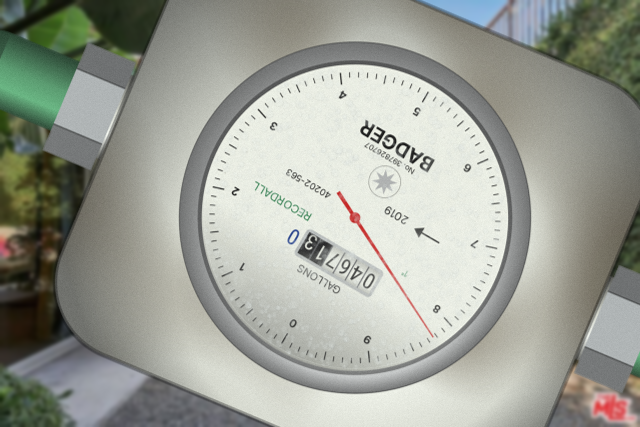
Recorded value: 467128.2,gal
